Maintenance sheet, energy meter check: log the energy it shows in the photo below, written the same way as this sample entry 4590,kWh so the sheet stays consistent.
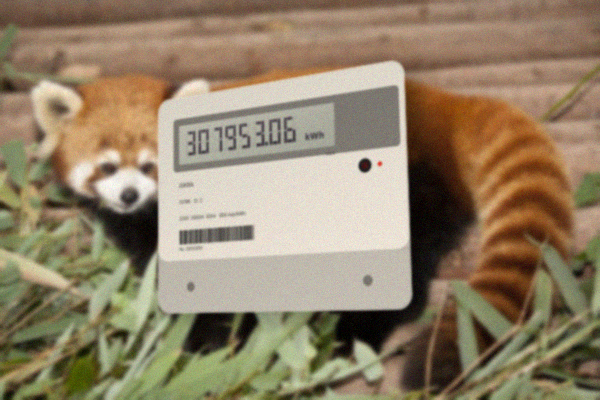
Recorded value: 307953.06,kWh
